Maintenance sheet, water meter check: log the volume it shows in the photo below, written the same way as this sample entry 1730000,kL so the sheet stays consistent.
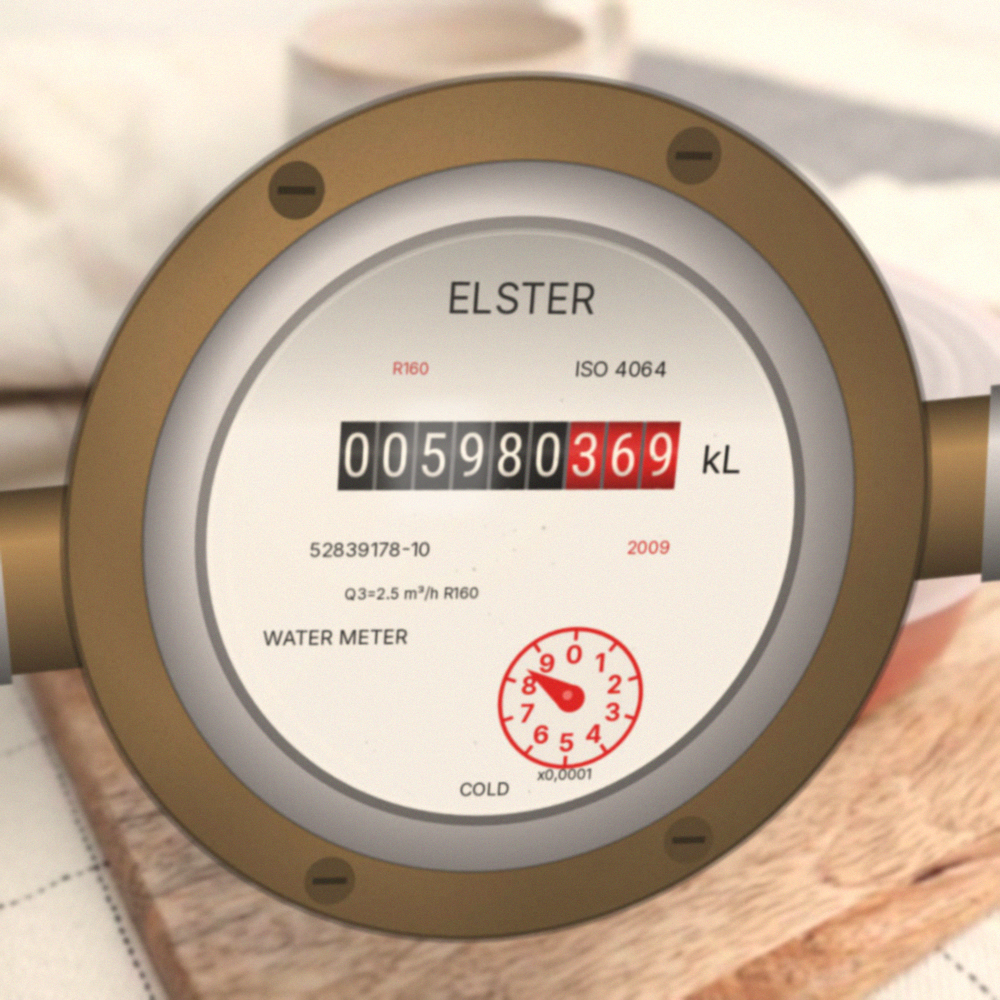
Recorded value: 5980.3698,kL
